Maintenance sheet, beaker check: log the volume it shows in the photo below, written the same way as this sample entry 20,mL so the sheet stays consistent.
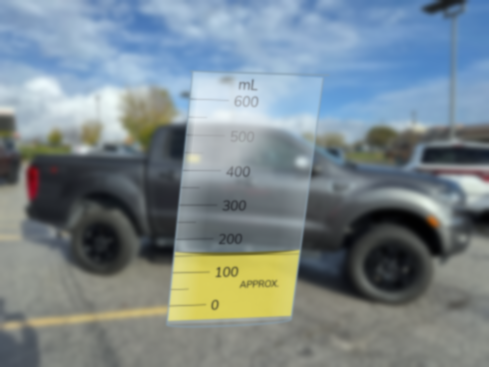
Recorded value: 150,mL
